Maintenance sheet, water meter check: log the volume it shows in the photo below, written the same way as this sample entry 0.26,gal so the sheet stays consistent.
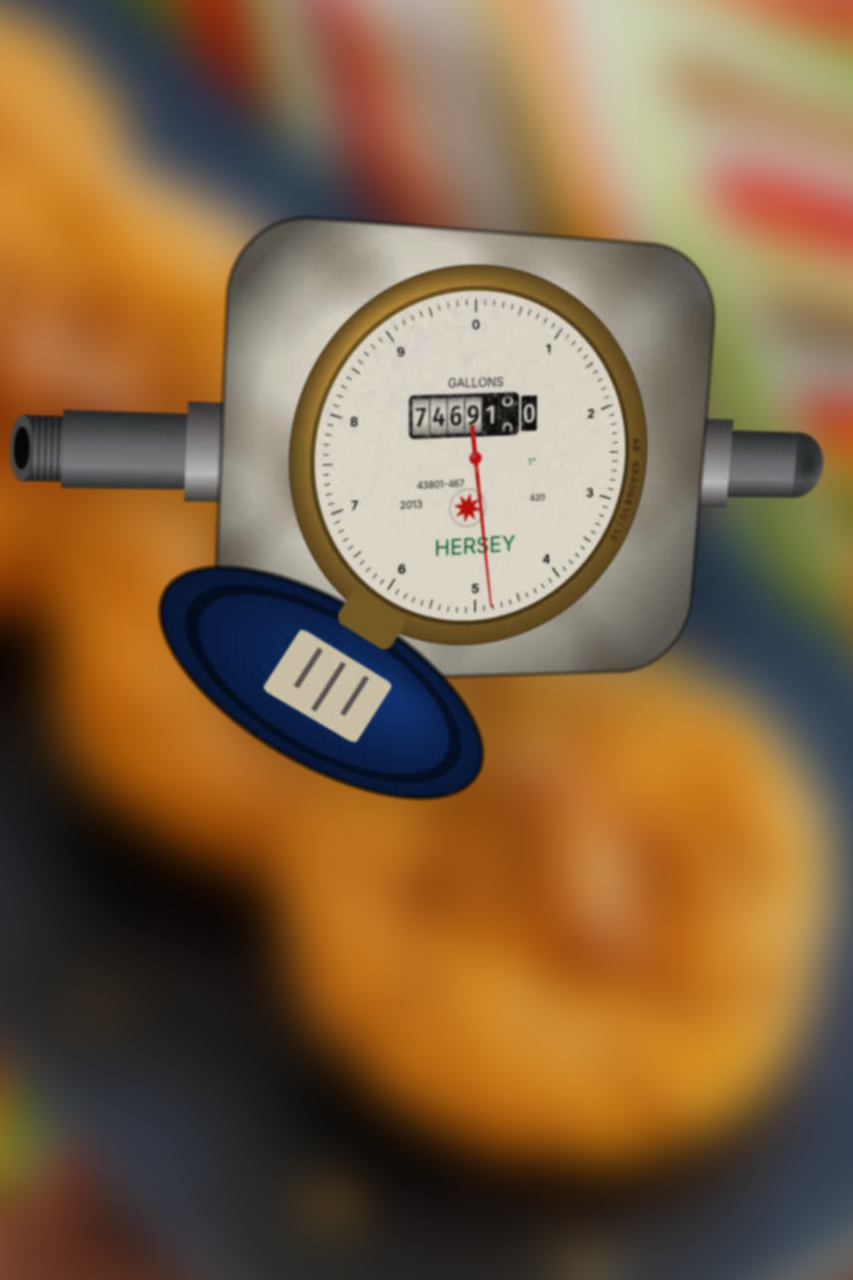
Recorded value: 7469184.8,gal
